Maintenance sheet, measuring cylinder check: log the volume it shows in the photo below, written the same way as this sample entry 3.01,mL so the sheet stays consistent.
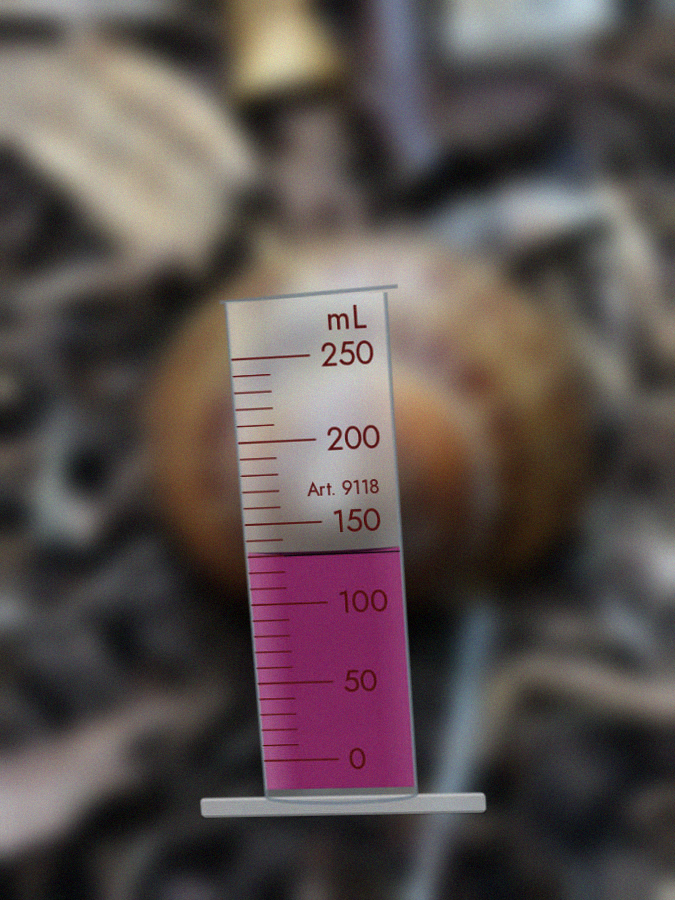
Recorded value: 130,mL
